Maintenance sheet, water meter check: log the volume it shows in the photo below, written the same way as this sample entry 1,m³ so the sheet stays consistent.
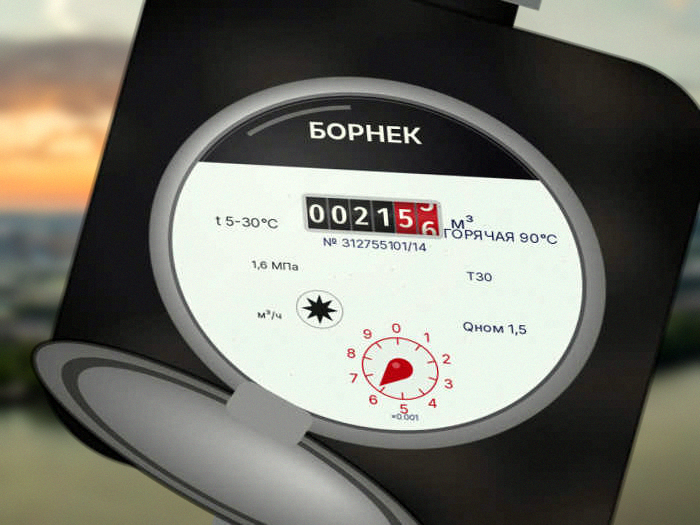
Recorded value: 21.556,m³
